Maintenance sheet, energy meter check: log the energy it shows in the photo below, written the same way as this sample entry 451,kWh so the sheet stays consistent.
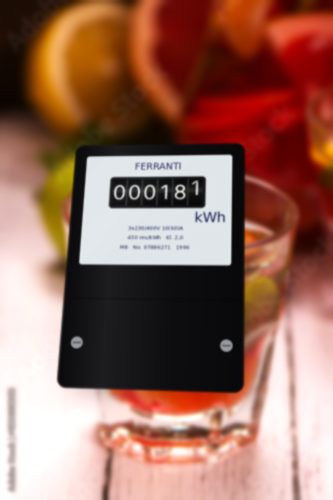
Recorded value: 181,kWh
